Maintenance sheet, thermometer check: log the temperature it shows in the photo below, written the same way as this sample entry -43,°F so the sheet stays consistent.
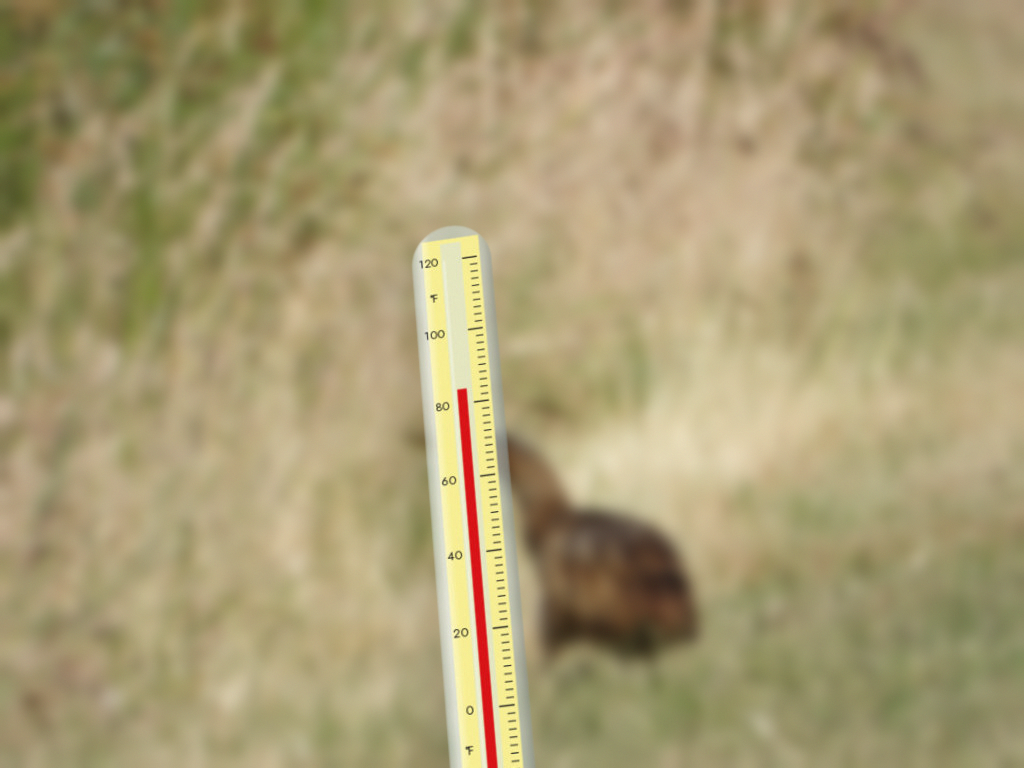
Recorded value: 84,°F
